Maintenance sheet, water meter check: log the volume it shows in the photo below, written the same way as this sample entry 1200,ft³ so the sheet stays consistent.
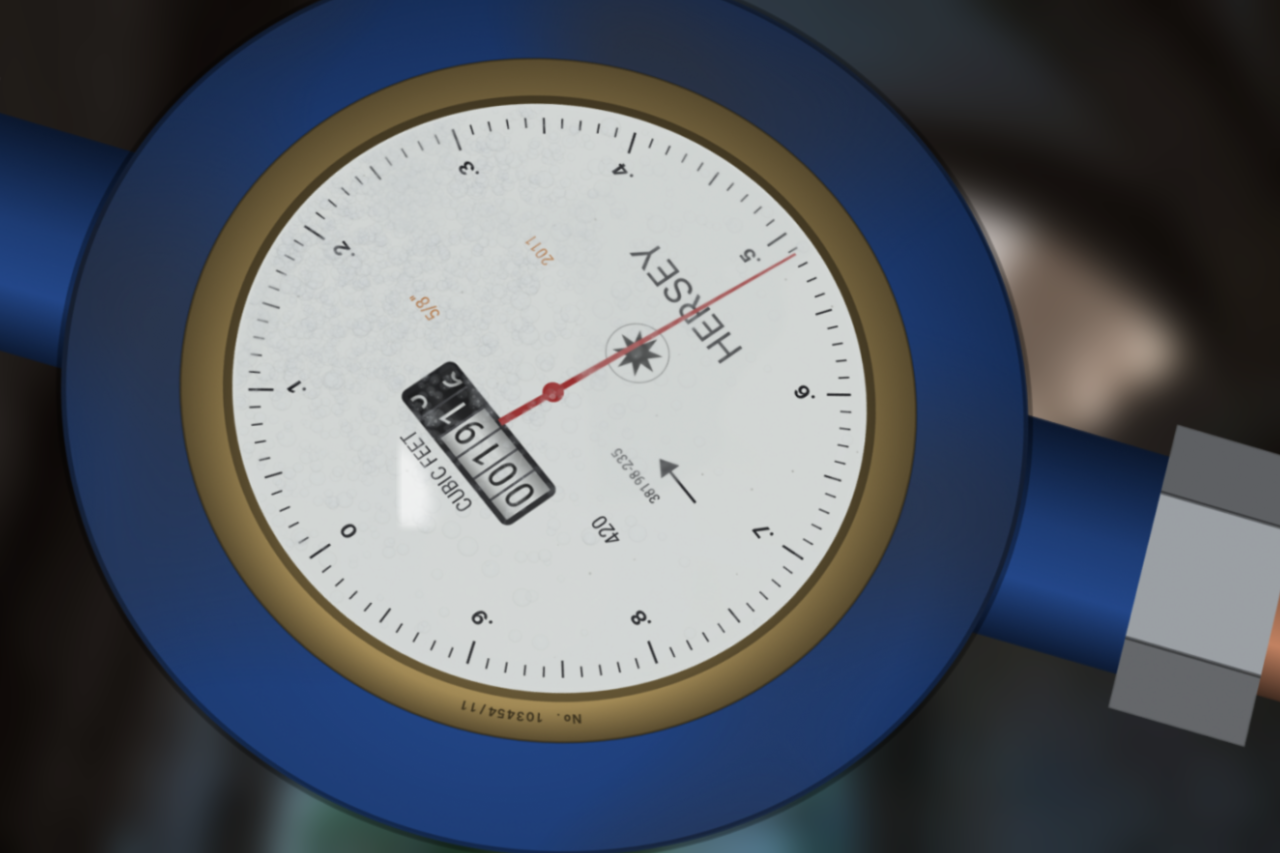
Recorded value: 1915.51,ft³
